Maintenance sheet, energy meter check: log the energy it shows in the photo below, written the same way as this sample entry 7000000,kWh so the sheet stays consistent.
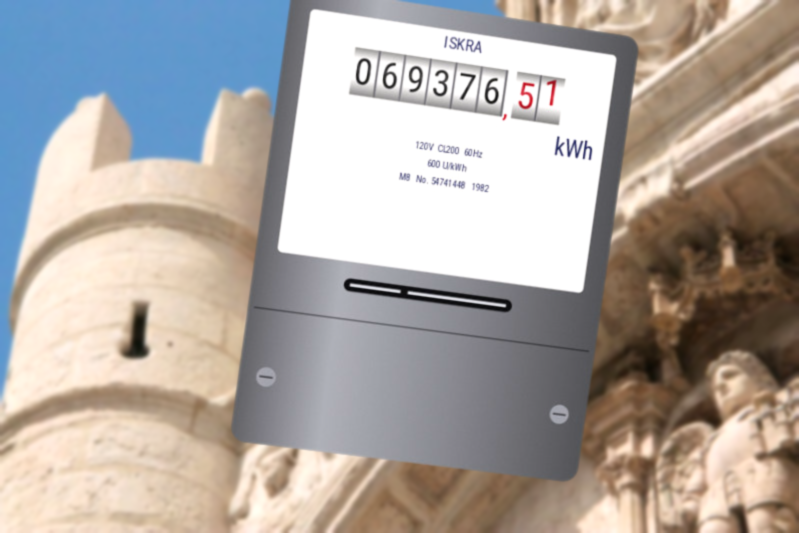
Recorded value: 69376.51,kWh
